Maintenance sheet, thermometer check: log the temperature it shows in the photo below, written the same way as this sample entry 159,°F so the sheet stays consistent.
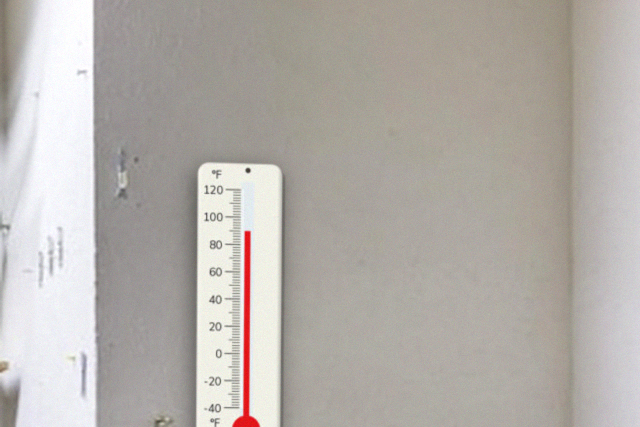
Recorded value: 90,°F
